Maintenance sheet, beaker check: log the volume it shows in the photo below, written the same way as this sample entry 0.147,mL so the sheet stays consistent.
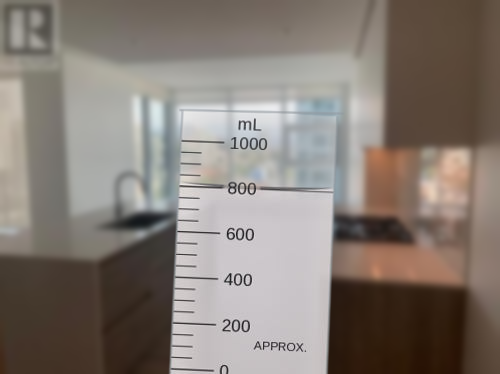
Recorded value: 800,mL
